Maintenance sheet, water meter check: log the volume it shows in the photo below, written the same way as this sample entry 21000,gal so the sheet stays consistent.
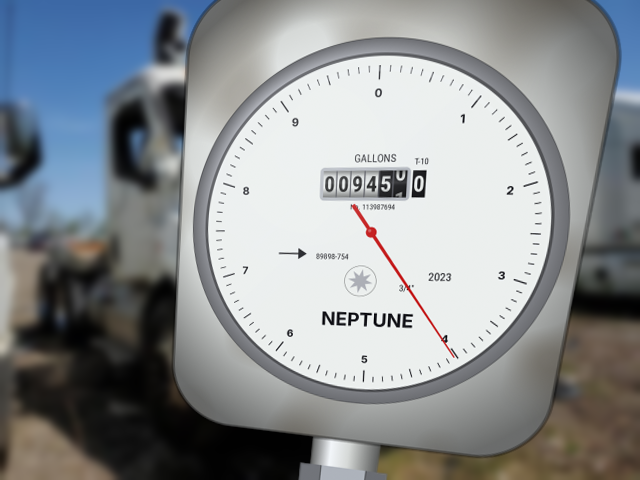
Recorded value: 94504.0,gal
